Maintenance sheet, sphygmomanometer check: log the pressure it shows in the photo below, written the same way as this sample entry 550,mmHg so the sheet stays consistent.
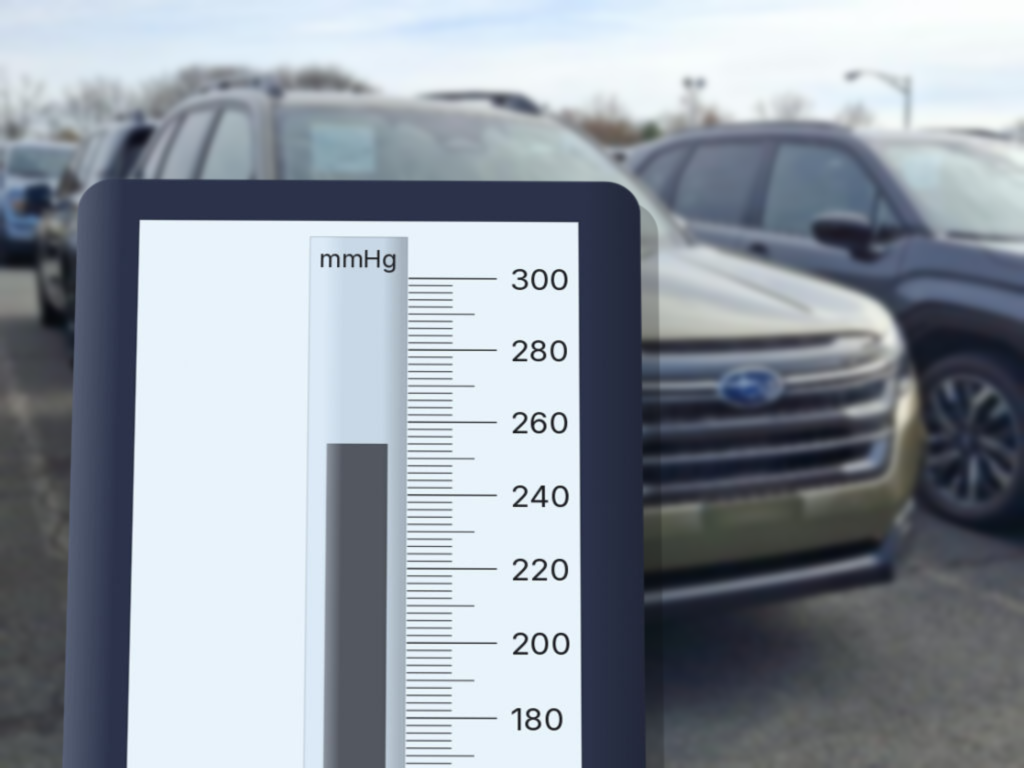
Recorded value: 254,mmHg
